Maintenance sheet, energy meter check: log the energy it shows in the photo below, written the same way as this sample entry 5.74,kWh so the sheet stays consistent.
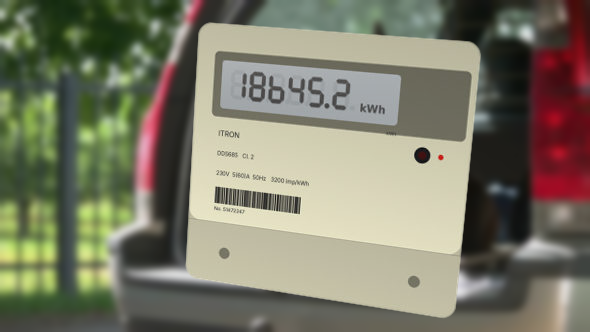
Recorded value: 18645.2,kWh
